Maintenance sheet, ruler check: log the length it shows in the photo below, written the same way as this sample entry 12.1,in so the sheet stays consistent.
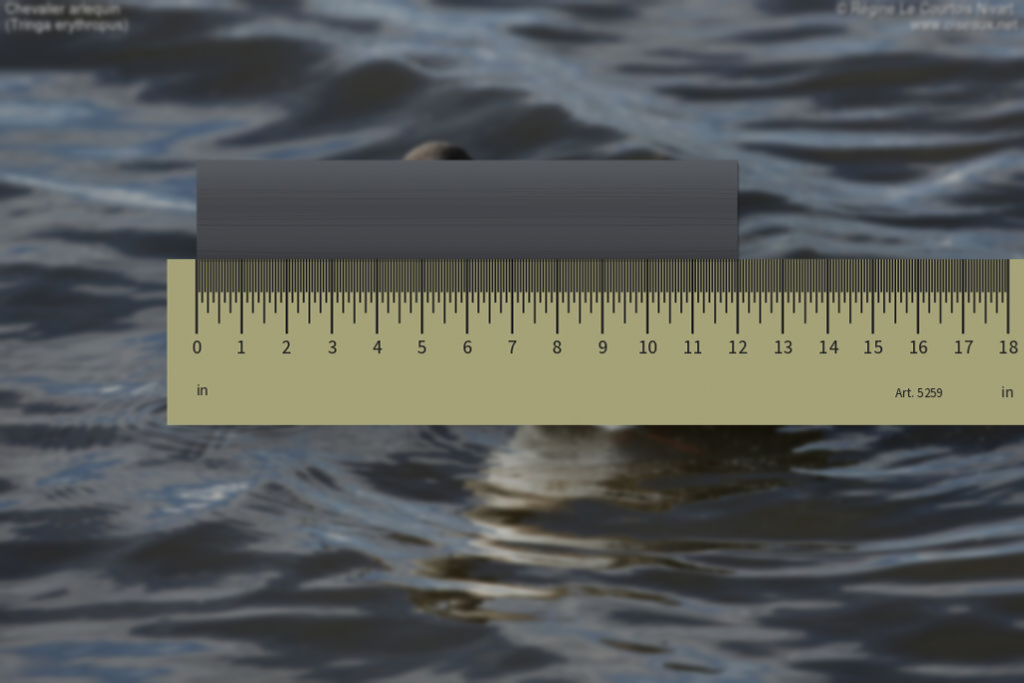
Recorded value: 12,in
